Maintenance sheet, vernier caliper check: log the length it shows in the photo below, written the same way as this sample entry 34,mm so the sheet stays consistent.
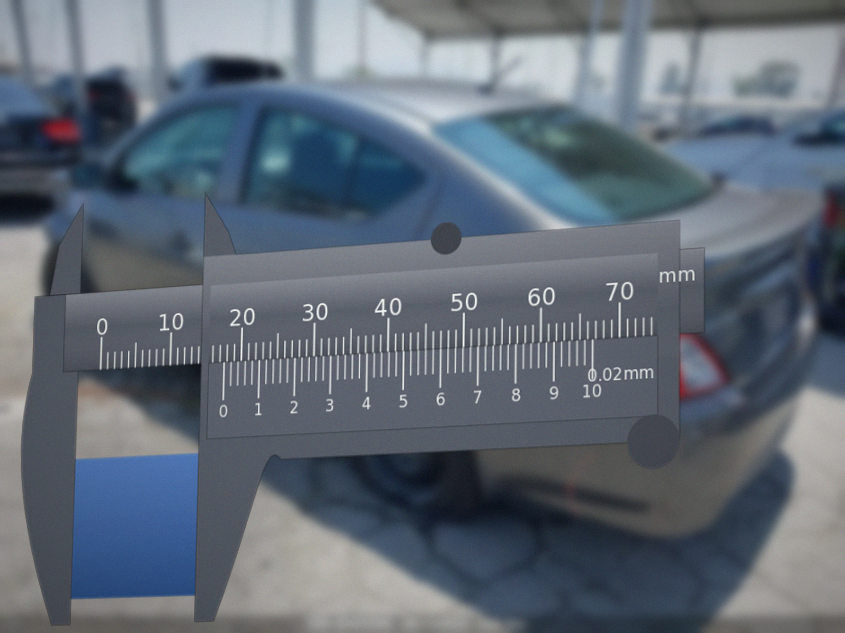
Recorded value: 17.6,mm
